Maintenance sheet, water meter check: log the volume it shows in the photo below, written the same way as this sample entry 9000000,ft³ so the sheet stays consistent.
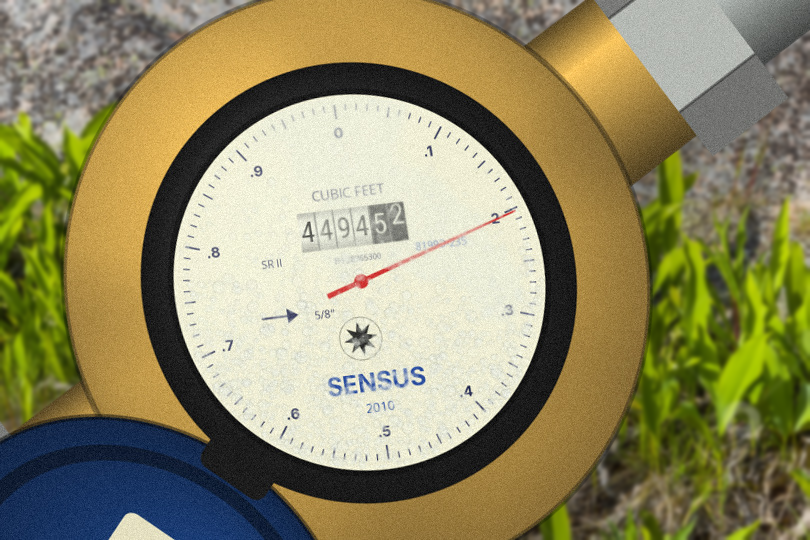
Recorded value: 449452.20,ft³
